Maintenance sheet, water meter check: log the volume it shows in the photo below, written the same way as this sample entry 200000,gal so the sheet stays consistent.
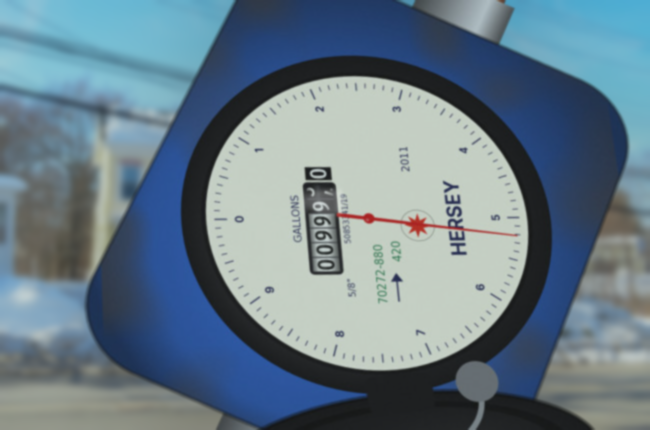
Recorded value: 99935.2,gal
